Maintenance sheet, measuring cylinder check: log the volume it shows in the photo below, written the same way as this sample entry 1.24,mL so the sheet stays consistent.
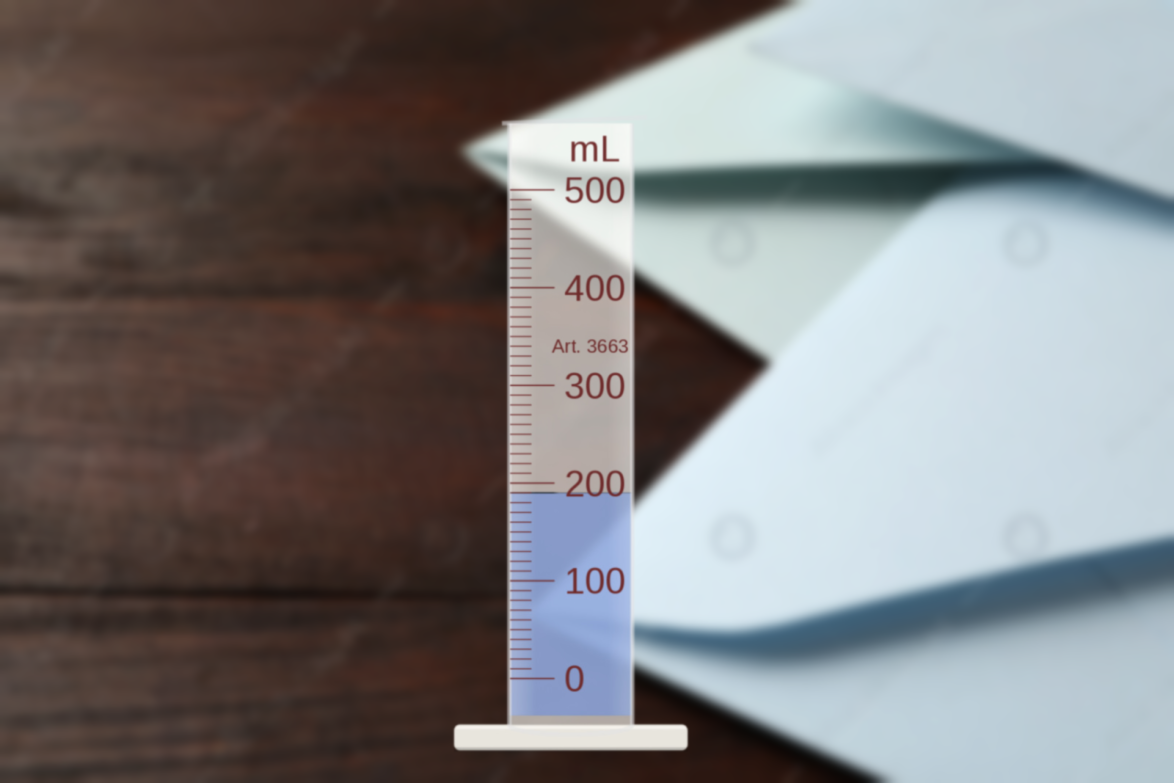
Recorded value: 190,mL
